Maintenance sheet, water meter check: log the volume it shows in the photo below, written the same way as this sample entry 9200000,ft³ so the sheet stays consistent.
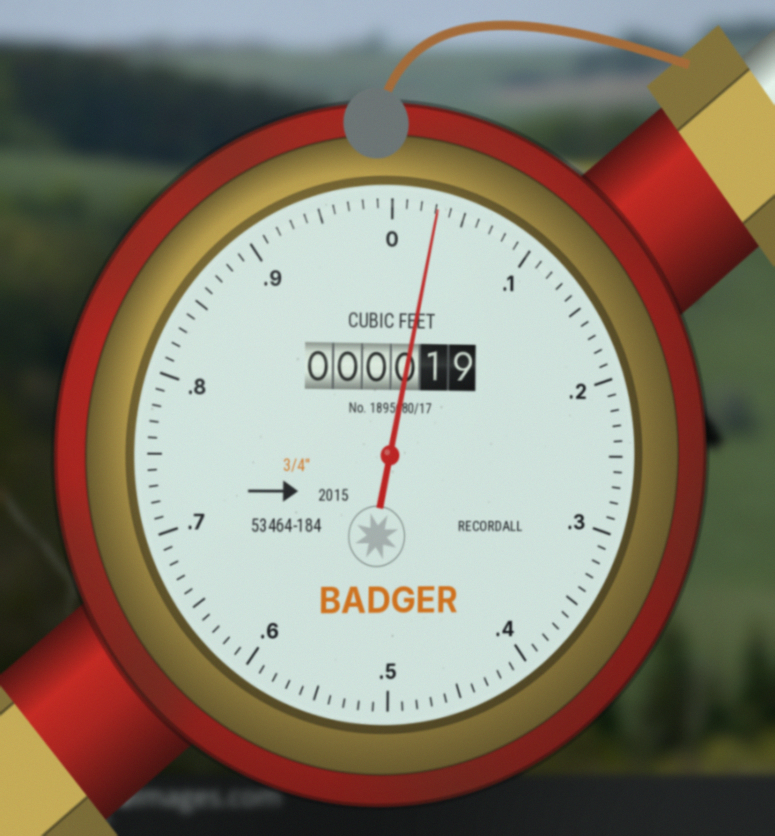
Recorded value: 19.03,ft³
